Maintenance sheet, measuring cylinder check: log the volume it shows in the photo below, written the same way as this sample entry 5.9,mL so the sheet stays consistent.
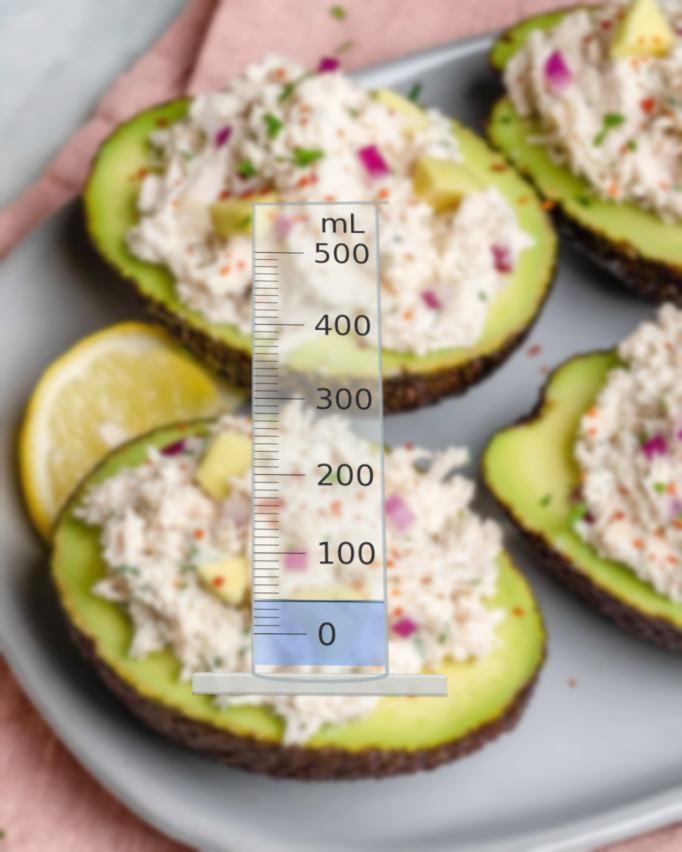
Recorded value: 40,mL
